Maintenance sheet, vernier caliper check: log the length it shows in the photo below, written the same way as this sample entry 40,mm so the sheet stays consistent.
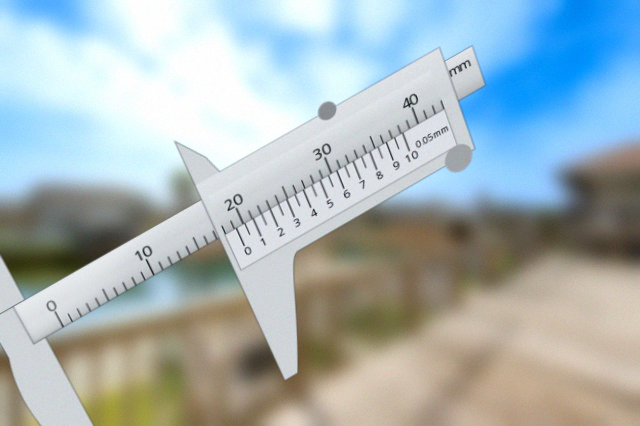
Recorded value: 19.2,mm
